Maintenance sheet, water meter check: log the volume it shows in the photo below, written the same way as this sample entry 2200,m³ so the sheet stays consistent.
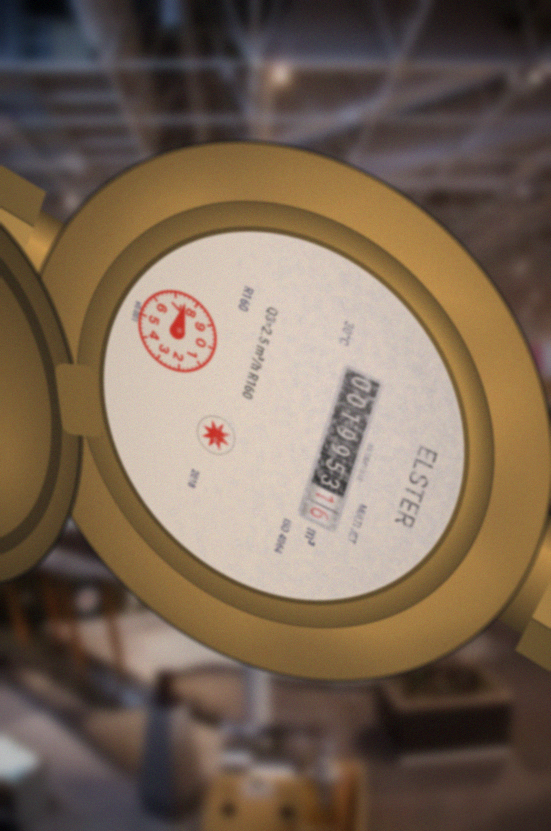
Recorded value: 19953.167,m³
